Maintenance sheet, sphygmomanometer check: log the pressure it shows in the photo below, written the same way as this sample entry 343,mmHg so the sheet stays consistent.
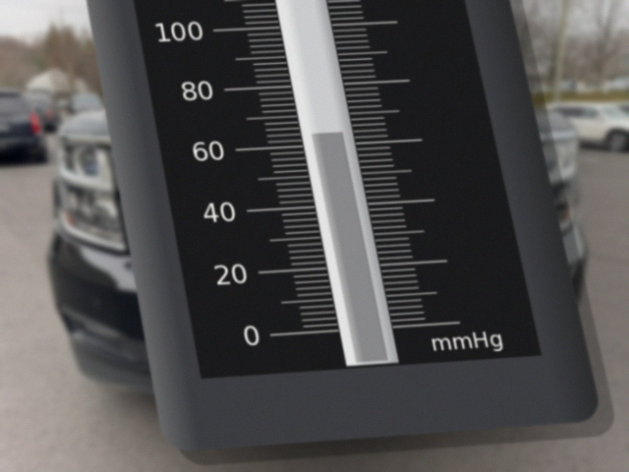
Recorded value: 64,mmHg
